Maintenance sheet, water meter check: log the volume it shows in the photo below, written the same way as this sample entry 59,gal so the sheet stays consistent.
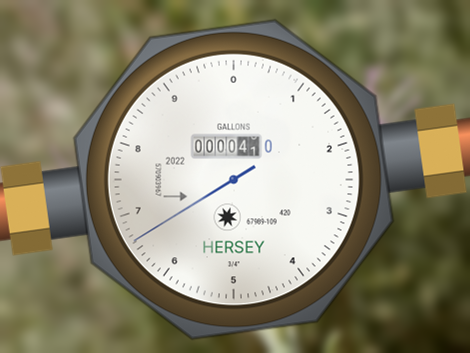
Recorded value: 406.6,gal
